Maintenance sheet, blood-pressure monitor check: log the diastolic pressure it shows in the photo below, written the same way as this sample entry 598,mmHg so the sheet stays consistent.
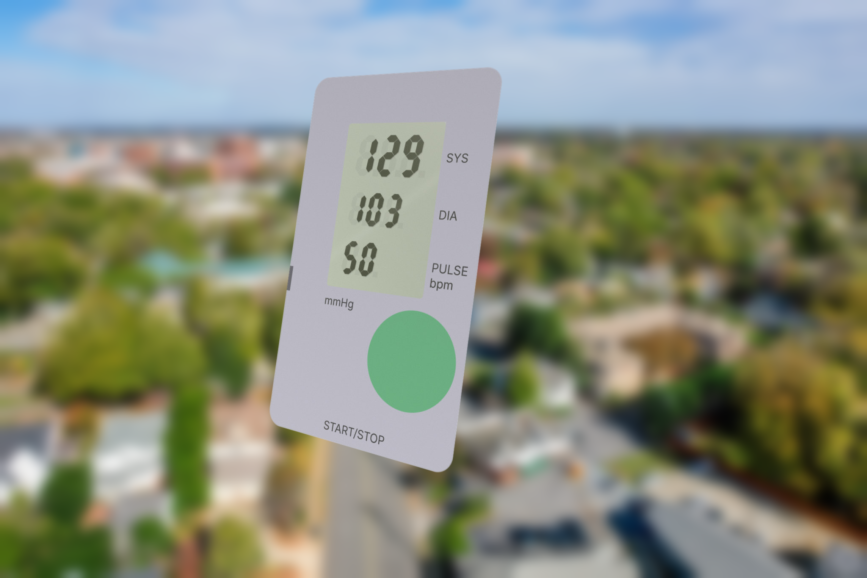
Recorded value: 103,mmHg
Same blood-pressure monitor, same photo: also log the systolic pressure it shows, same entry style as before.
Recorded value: 129,mmHg
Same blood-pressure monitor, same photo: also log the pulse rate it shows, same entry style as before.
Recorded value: 50,bpm
